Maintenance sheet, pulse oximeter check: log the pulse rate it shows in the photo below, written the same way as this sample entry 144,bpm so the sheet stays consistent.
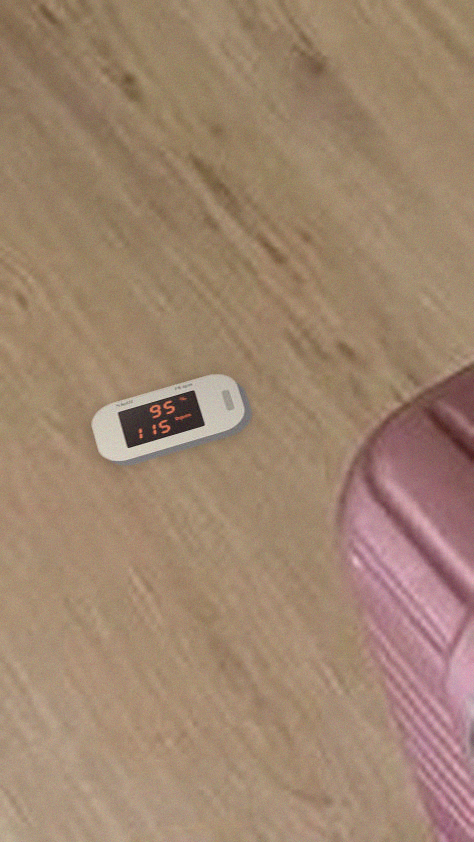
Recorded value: 115,bpm
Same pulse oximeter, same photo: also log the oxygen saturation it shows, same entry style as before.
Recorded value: 95,%
